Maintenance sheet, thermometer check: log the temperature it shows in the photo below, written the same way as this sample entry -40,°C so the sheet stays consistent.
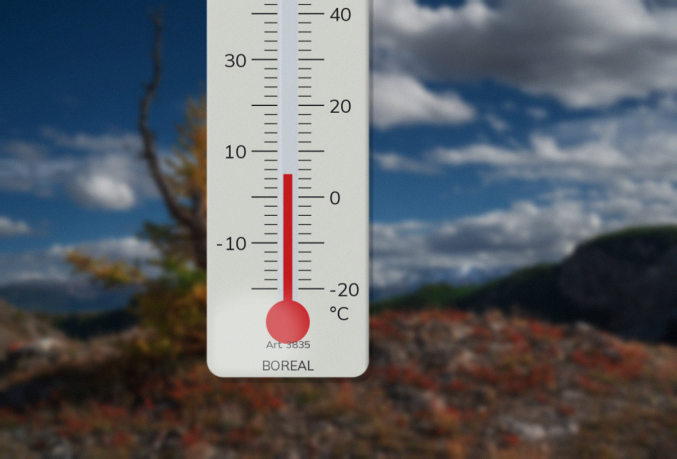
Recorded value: 5,°C
